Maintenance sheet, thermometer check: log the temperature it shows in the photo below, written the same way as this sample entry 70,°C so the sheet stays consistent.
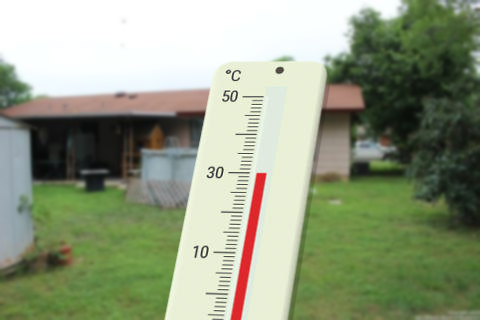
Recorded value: 30,°C
